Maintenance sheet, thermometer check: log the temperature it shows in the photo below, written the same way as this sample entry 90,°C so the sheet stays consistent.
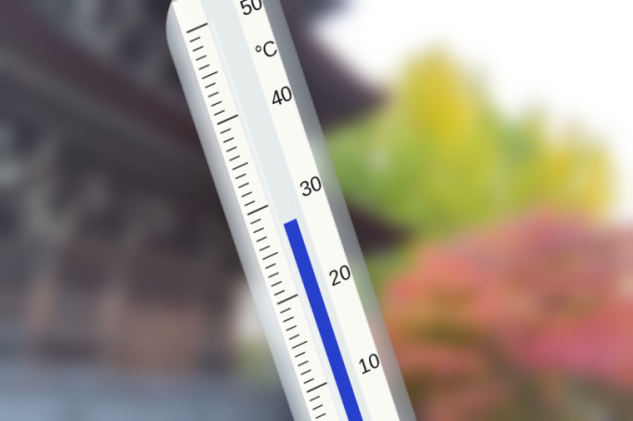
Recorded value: 27.5,°C
